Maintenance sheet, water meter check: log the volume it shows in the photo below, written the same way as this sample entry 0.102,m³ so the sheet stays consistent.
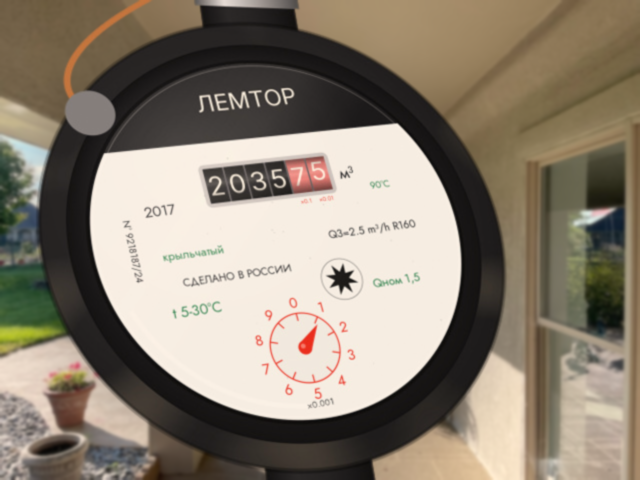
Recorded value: 2035.751,m³
